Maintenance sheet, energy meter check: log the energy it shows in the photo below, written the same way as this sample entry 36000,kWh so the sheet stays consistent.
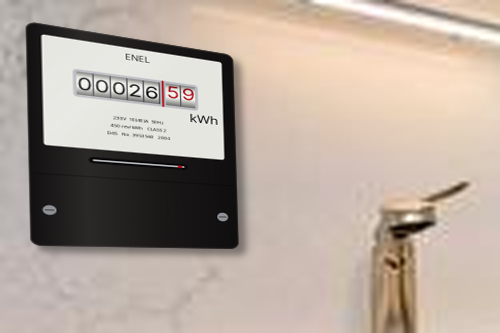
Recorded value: 26.59,kWh
